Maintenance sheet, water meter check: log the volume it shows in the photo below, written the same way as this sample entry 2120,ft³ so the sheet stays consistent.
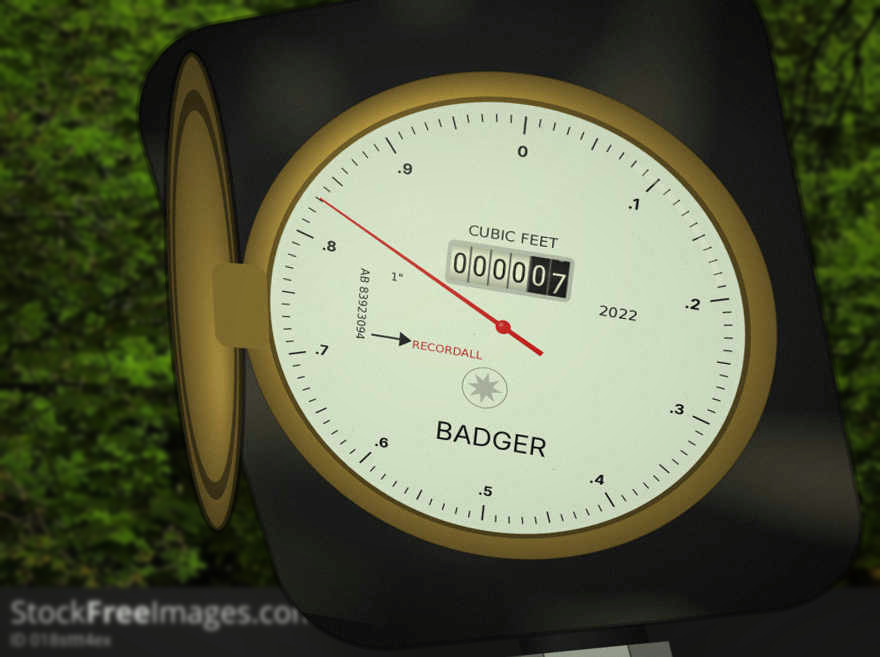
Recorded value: 6.83,ft³
